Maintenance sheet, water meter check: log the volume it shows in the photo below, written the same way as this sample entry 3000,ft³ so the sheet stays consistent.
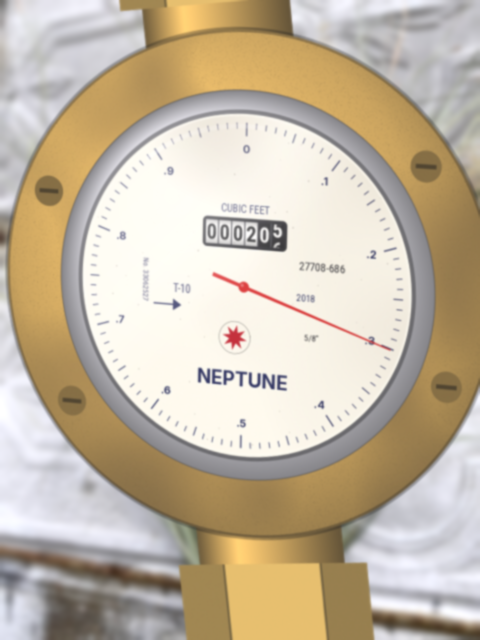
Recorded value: 205.30,ft³
